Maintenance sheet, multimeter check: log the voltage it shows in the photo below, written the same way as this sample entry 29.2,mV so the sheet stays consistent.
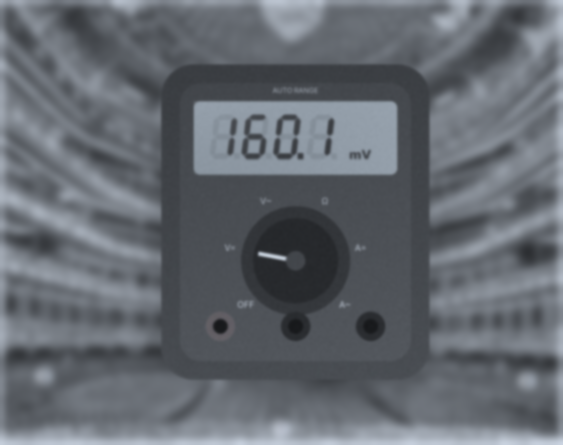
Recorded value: 160.1,mV
